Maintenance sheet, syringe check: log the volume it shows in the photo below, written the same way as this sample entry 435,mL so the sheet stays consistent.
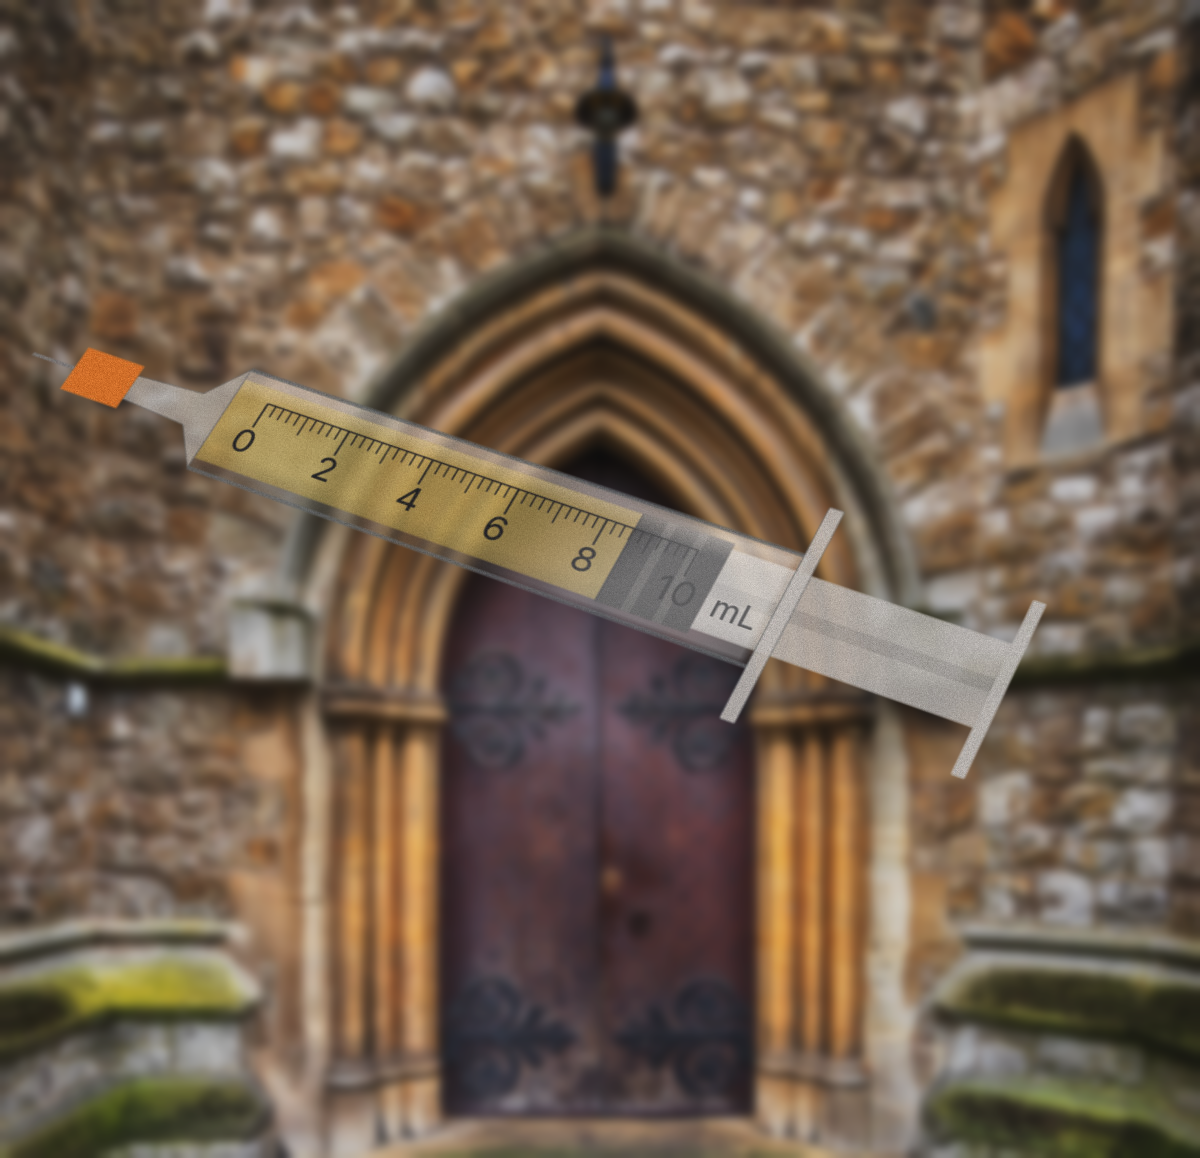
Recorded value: 8.6,mL
